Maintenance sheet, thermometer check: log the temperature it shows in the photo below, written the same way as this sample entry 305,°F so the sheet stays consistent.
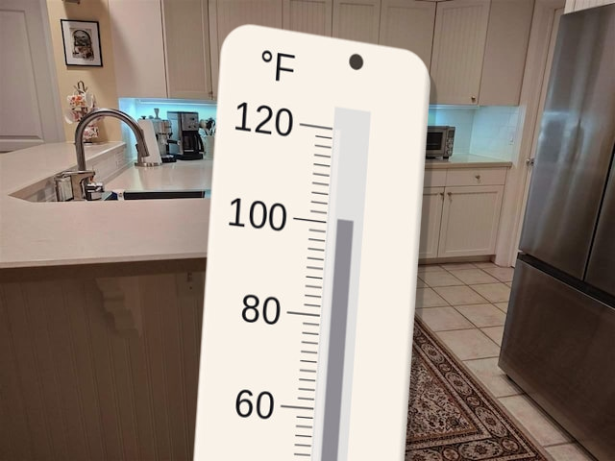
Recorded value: 101,°F
